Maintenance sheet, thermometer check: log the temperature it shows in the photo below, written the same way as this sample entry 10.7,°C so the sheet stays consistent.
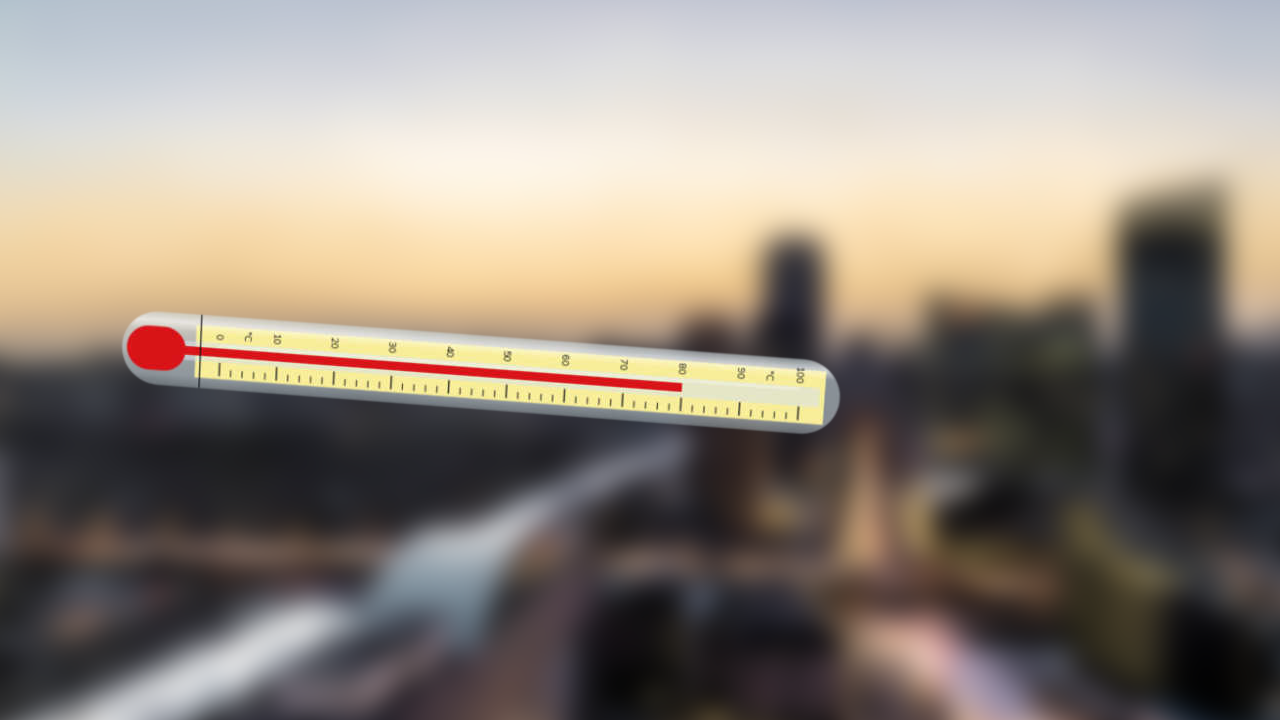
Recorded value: 80,°C
